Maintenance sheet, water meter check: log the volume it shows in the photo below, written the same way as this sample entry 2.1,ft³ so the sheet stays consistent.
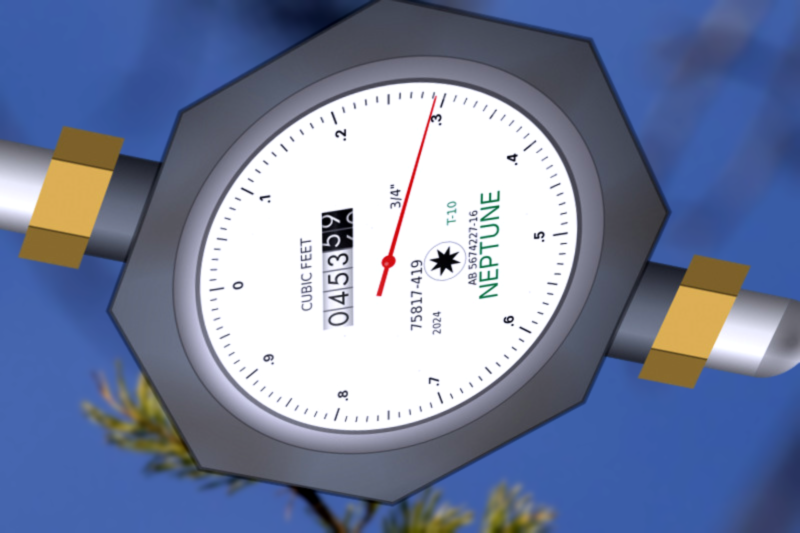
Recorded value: 45359.29,ft³
